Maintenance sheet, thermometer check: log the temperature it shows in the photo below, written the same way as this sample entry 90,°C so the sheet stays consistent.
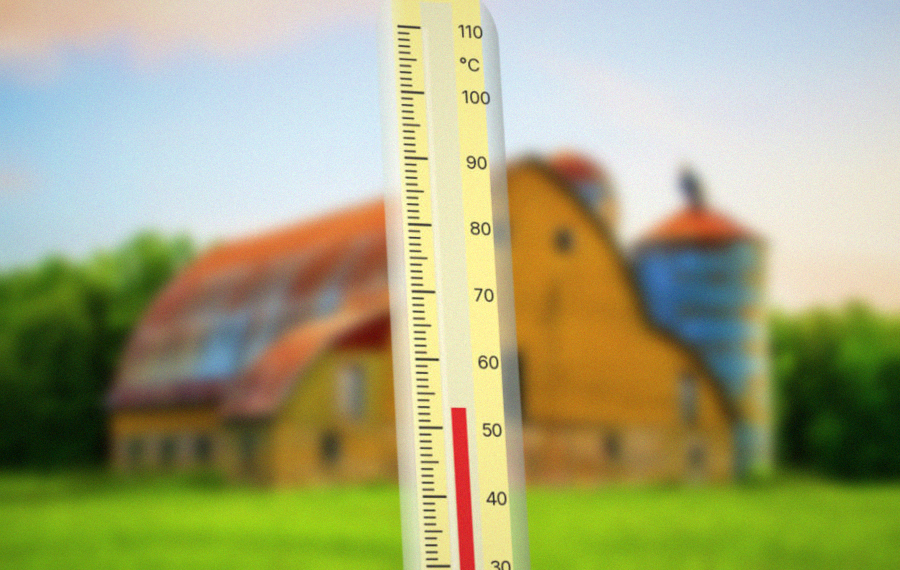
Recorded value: 53,°C
